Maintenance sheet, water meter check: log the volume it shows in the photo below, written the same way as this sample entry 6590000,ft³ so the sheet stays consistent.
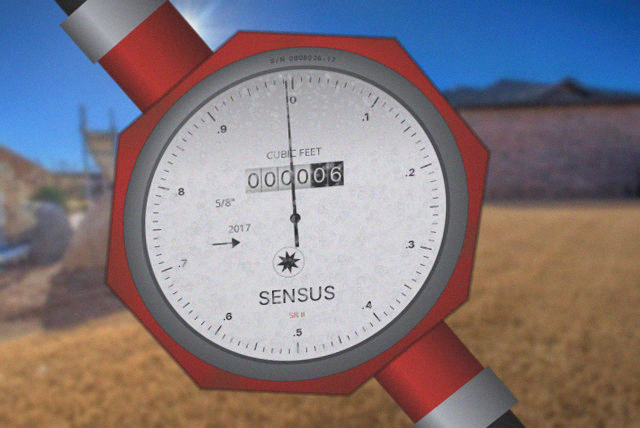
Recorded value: 5.99,ft³
